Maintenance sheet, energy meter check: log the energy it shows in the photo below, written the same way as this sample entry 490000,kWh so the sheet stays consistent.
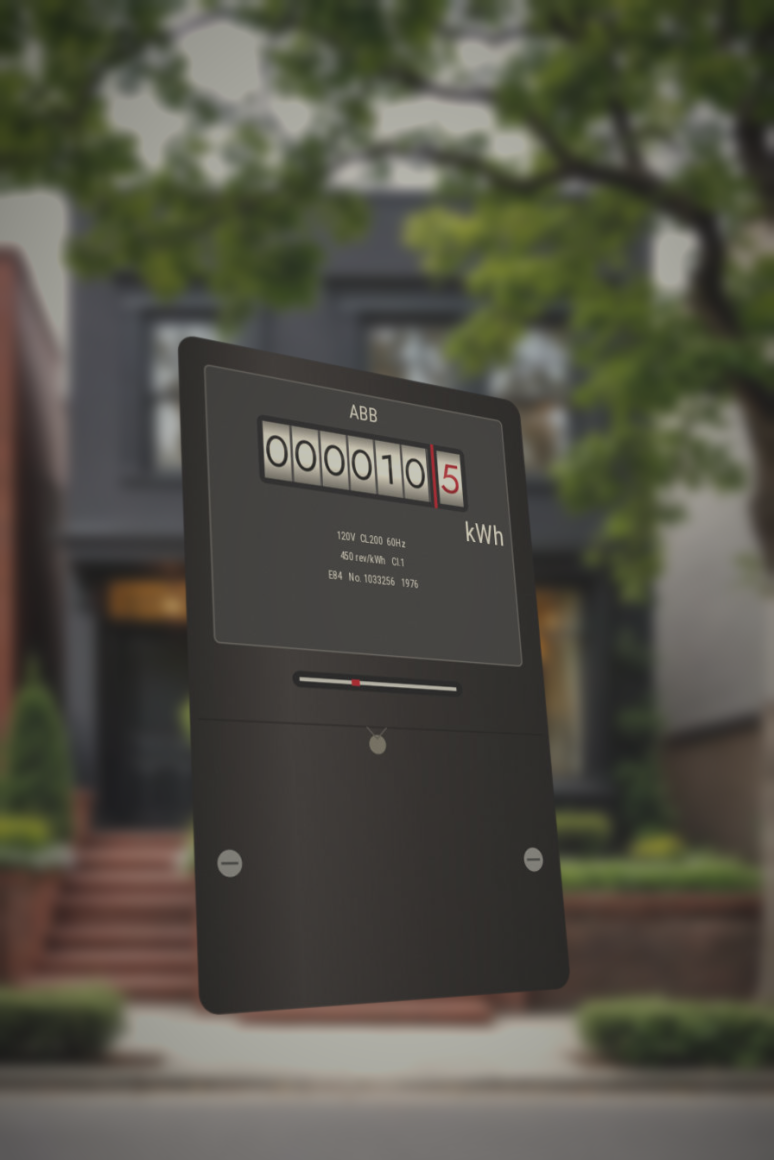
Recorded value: 10.5,kWh
